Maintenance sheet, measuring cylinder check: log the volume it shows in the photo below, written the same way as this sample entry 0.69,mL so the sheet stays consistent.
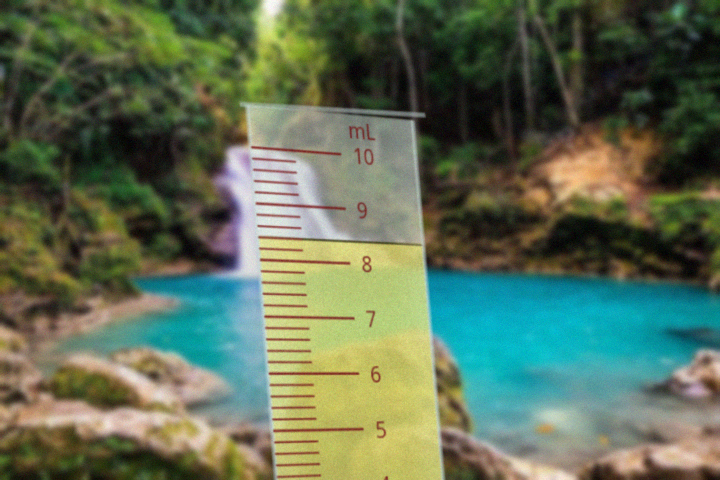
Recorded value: 8.4,mL
